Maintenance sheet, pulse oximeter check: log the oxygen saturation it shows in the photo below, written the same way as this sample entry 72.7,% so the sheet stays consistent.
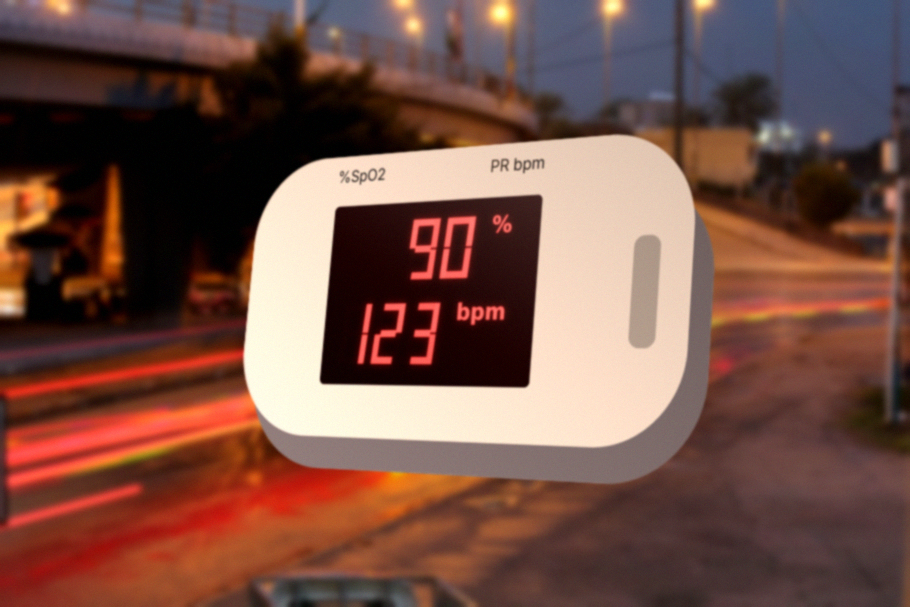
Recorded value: 90,%
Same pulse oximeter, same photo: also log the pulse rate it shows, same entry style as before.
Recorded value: 123,bpm
